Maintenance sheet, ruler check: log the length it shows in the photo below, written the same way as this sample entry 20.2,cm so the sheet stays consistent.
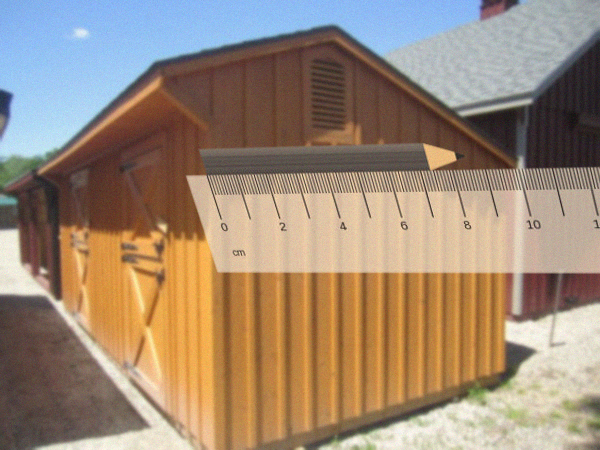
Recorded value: 8.5,cm
